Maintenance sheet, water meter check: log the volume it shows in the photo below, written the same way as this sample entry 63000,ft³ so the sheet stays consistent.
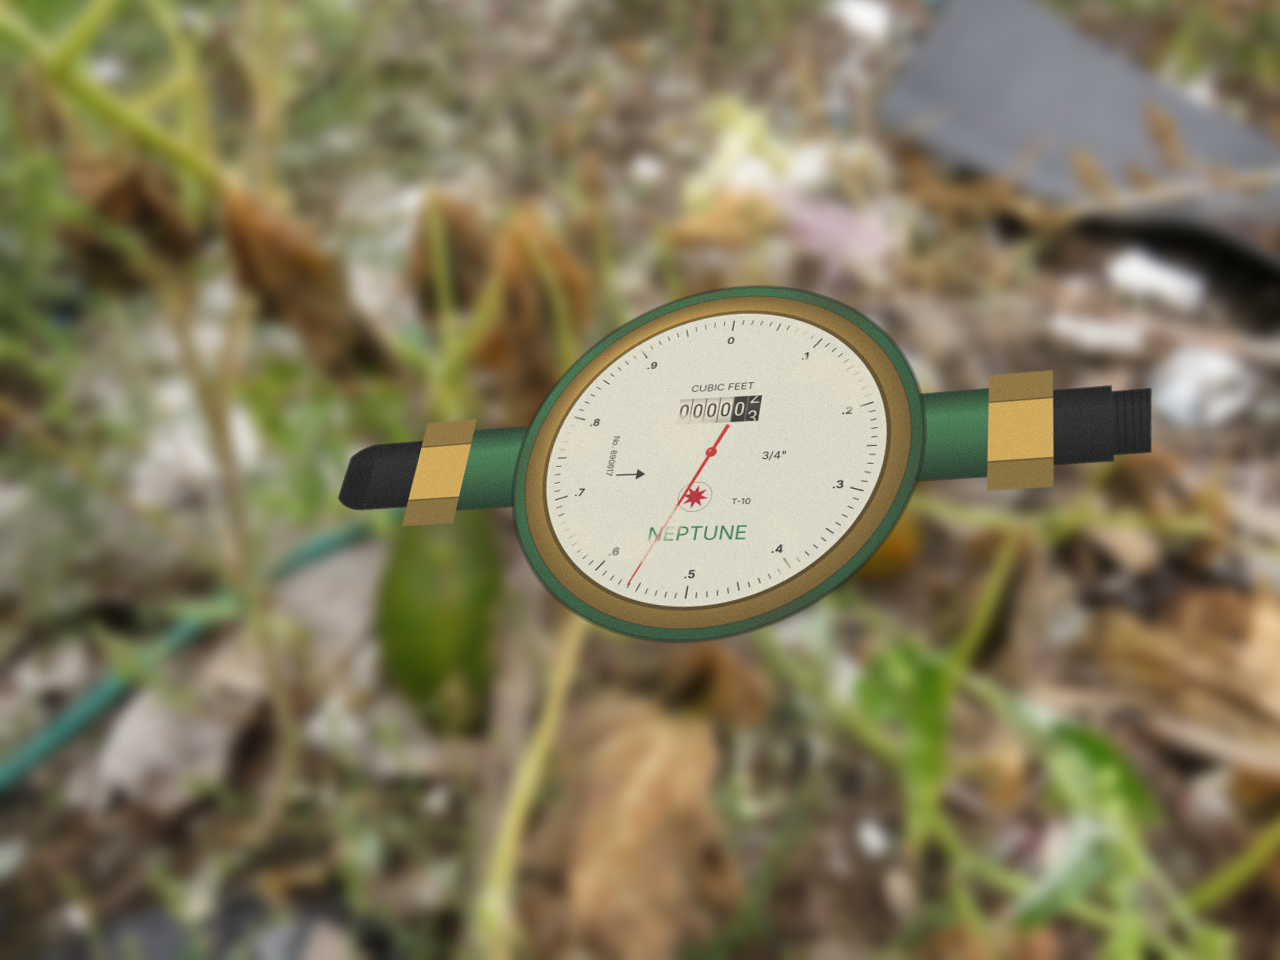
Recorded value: 2.56,ft³
